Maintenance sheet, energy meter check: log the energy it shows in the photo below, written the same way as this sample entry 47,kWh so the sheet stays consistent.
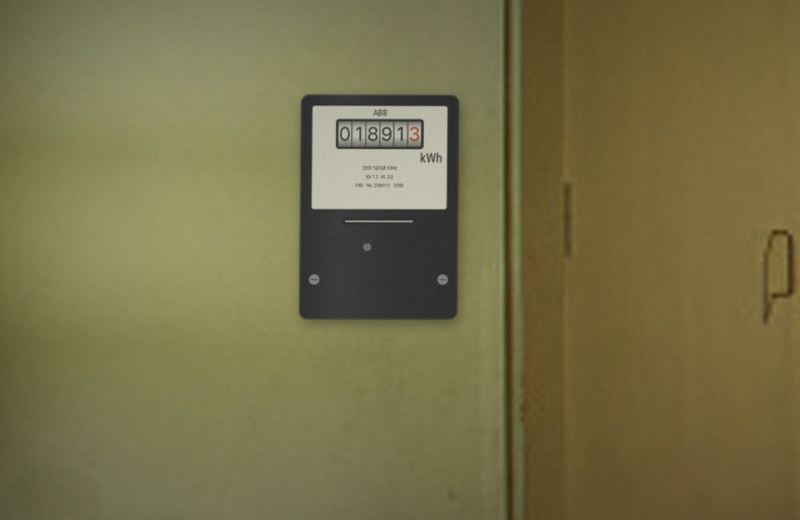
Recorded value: 1891.3,kWh
